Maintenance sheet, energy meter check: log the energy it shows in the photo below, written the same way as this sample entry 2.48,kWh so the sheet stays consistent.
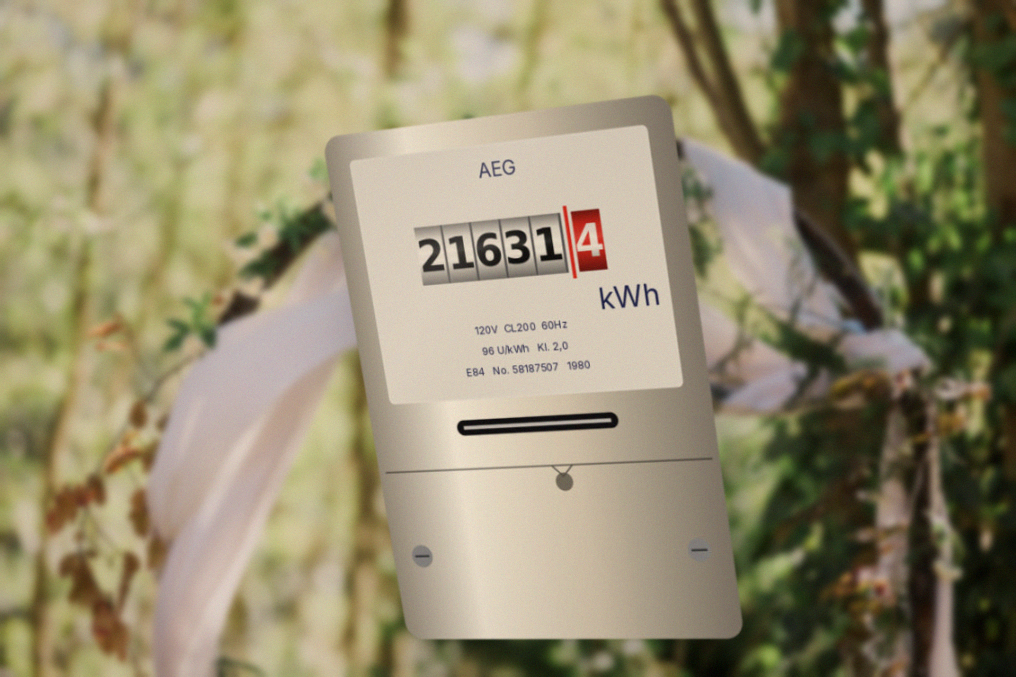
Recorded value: 21631.4,kWh
